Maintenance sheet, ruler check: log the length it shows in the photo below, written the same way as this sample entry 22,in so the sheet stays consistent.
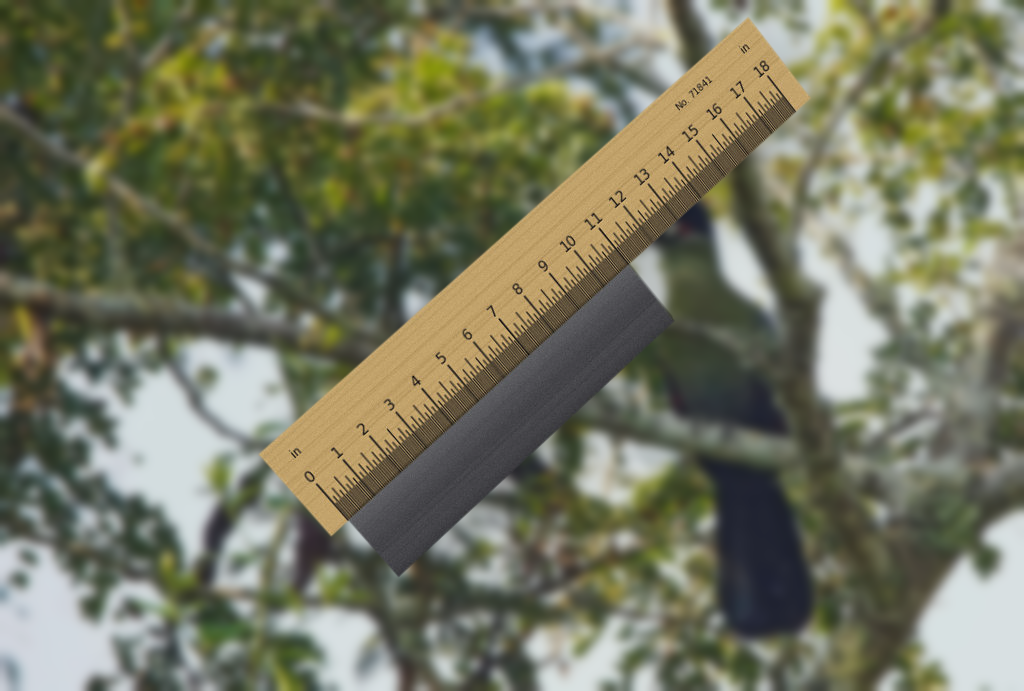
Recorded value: 11,in
